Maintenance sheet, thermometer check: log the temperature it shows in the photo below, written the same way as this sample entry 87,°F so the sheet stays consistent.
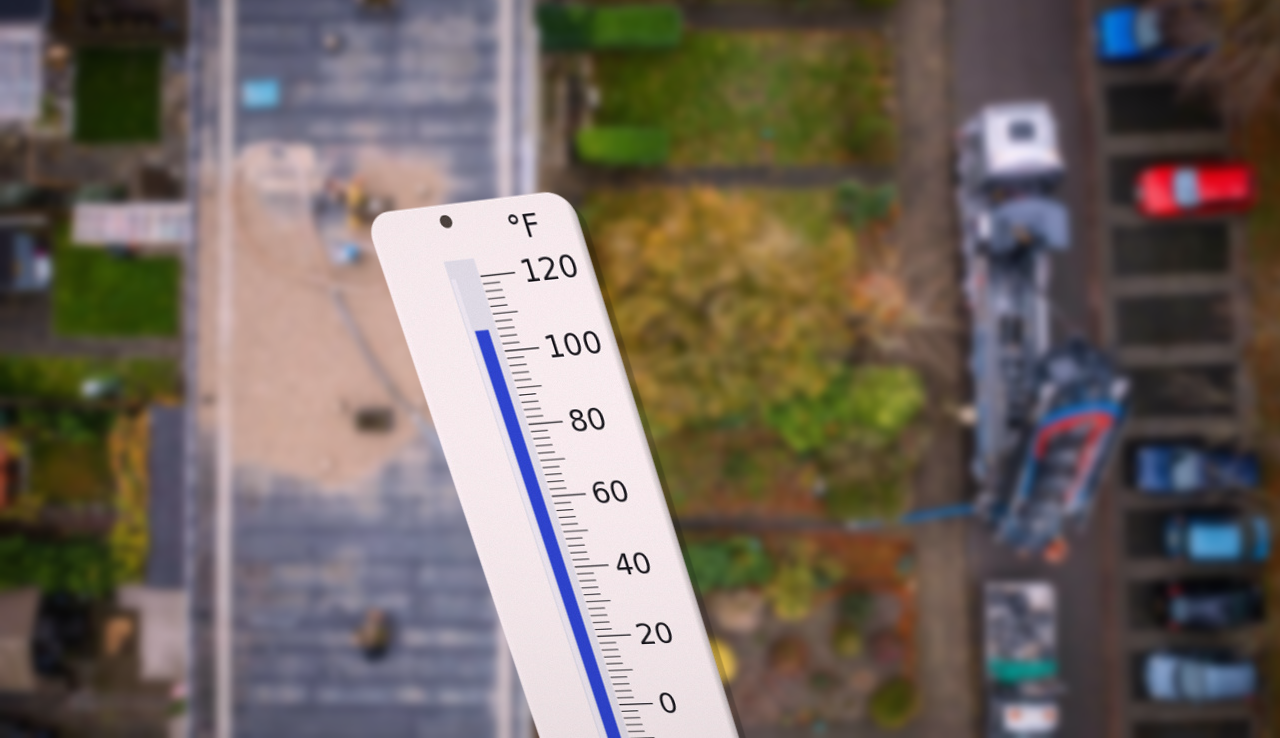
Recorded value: 106,°F
